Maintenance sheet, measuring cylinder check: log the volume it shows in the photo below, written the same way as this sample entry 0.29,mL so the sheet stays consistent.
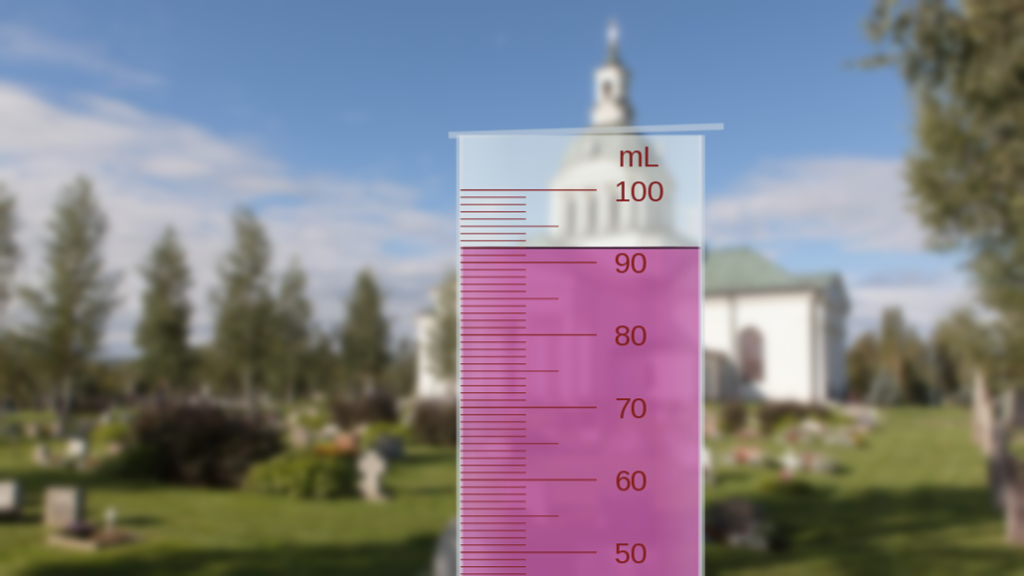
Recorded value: 92,mL
